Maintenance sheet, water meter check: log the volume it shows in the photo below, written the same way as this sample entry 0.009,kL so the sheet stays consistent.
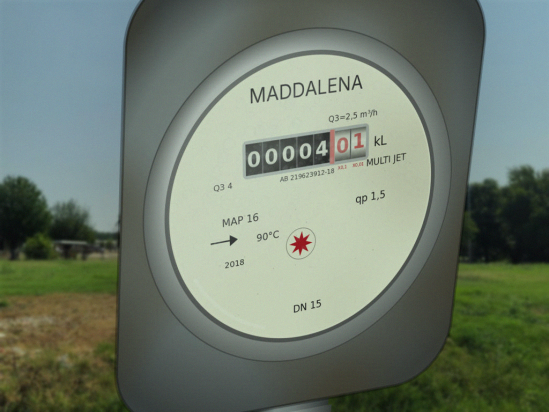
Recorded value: 4.01,kL
